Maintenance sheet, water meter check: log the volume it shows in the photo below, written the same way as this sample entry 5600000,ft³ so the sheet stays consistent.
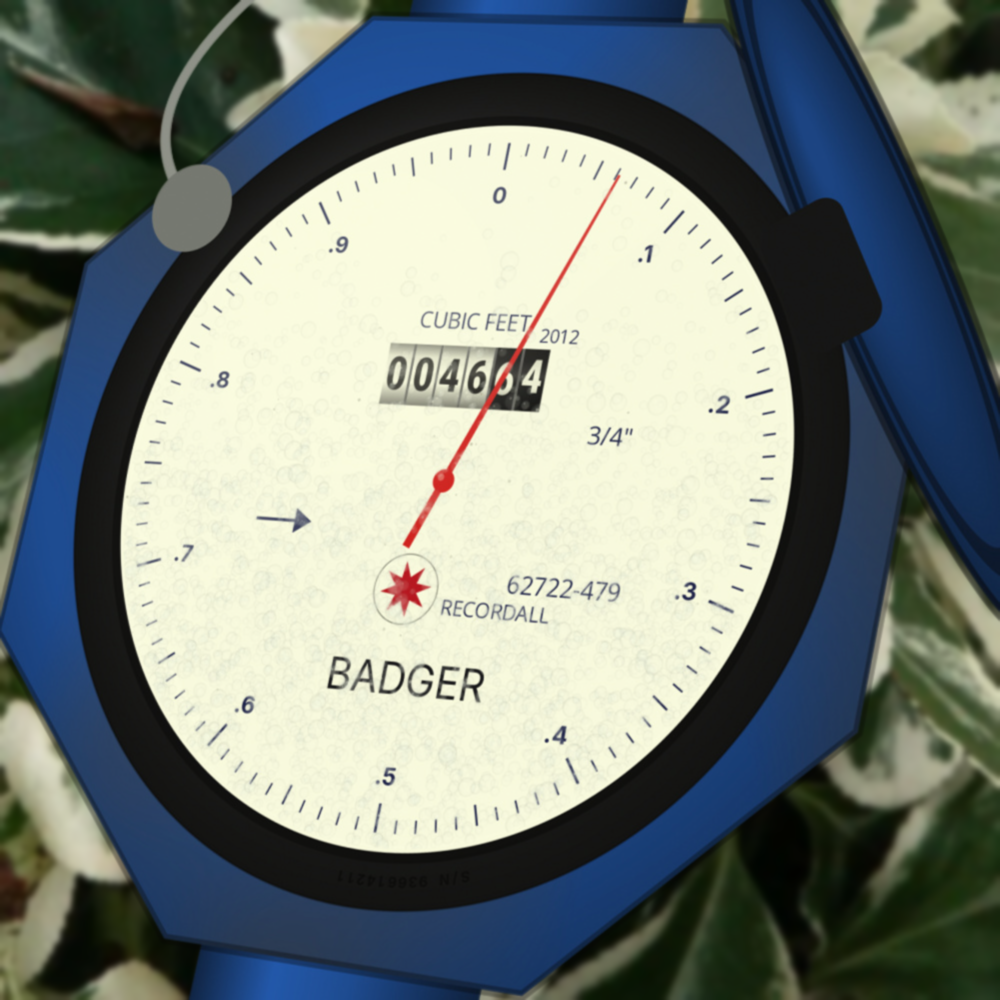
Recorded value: 4664.06,ft³
